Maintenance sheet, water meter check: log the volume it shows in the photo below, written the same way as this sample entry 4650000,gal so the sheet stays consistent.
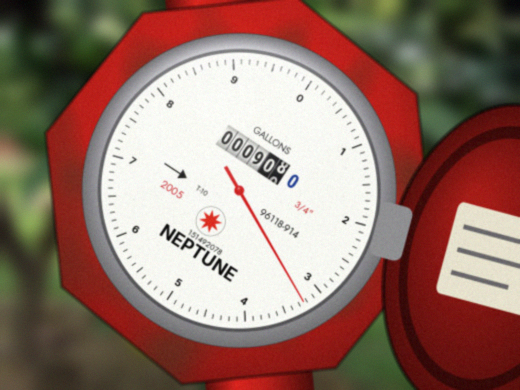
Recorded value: 9083.2,gal
